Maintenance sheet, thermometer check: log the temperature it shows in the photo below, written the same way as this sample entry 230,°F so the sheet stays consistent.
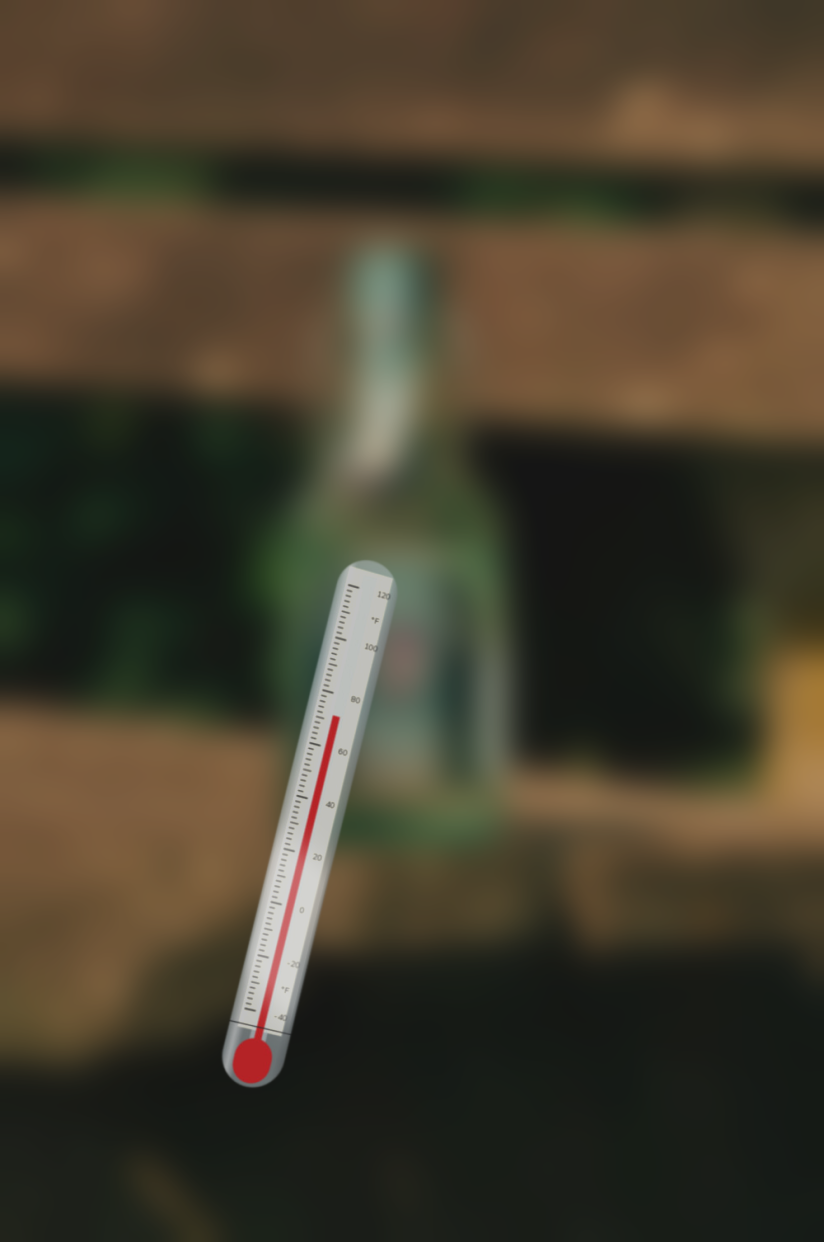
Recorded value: 72,°F
